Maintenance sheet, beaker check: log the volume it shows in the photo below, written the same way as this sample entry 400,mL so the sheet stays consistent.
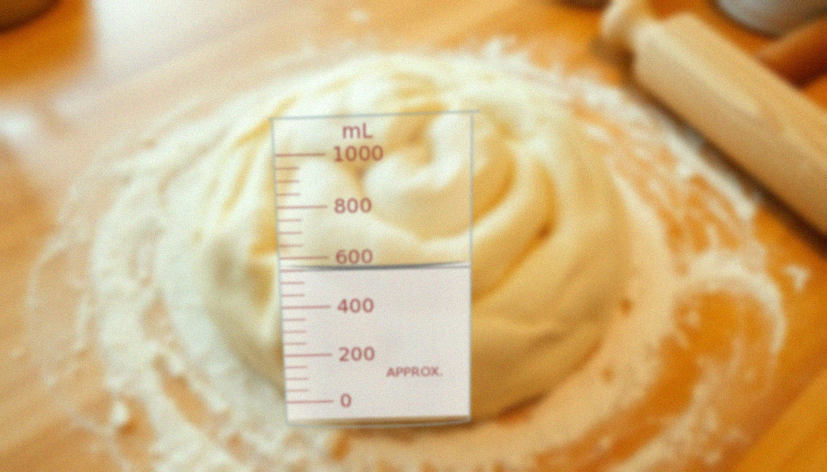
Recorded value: 550,mL
